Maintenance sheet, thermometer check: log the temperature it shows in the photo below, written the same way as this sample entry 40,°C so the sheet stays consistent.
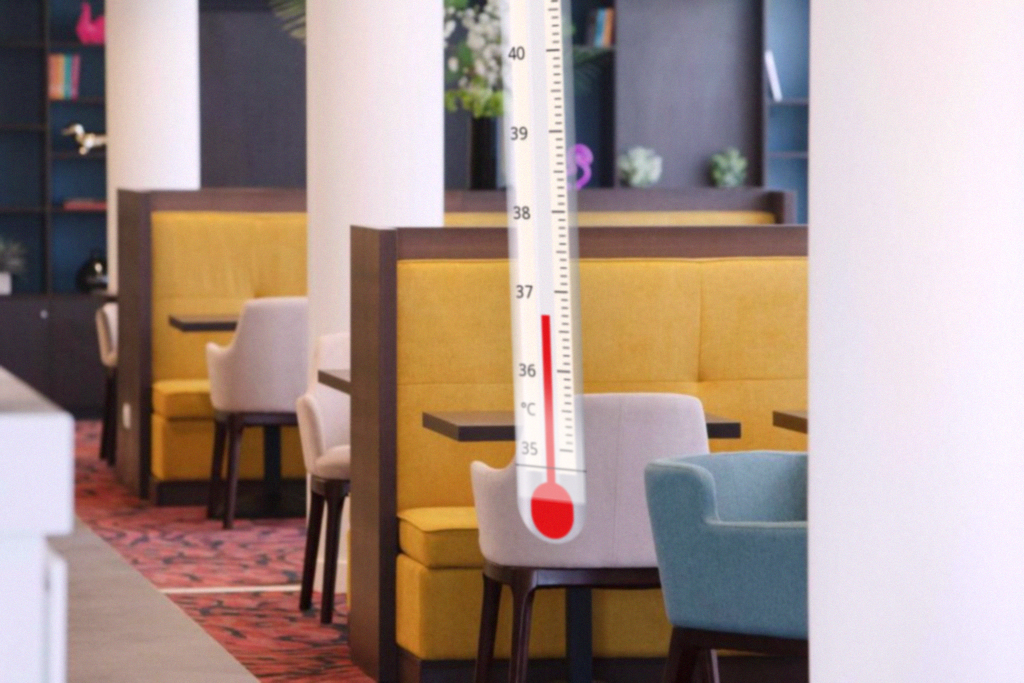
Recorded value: 36.7,°C
